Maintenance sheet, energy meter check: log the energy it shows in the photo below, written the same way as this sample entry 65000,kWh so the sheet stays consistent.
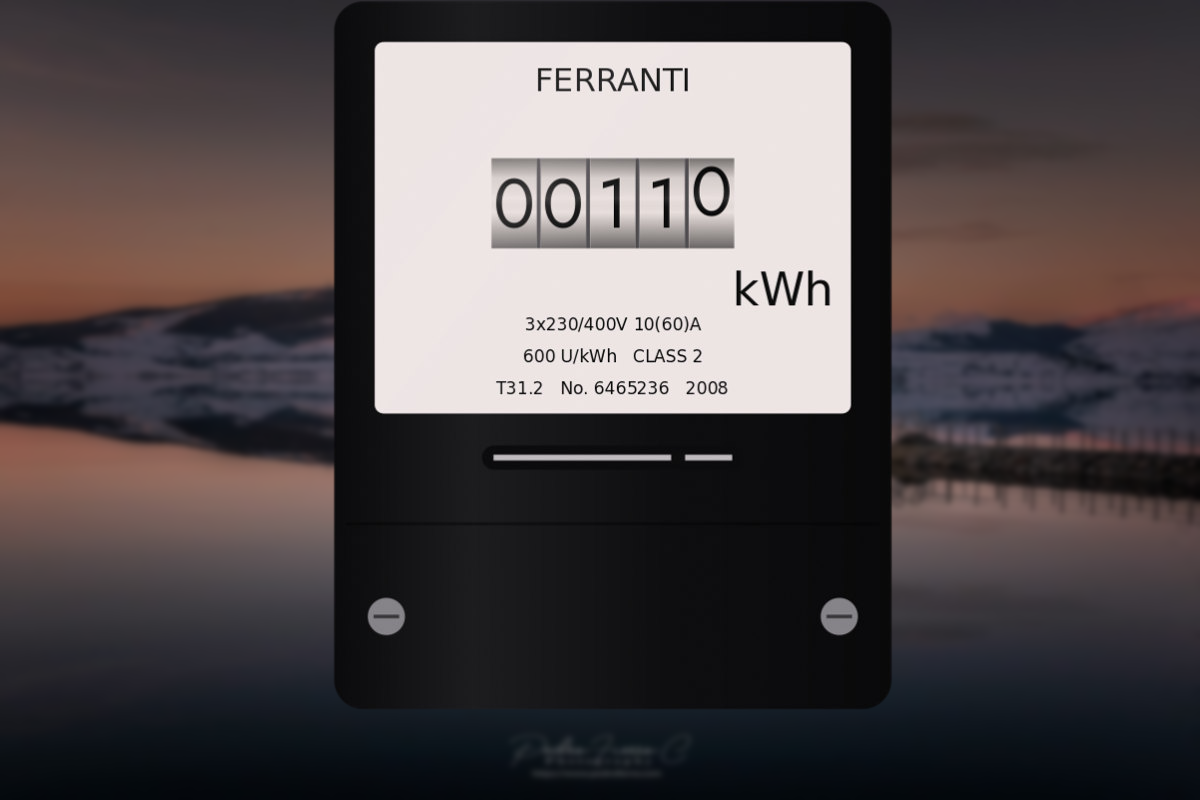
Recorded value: 110,kWh
